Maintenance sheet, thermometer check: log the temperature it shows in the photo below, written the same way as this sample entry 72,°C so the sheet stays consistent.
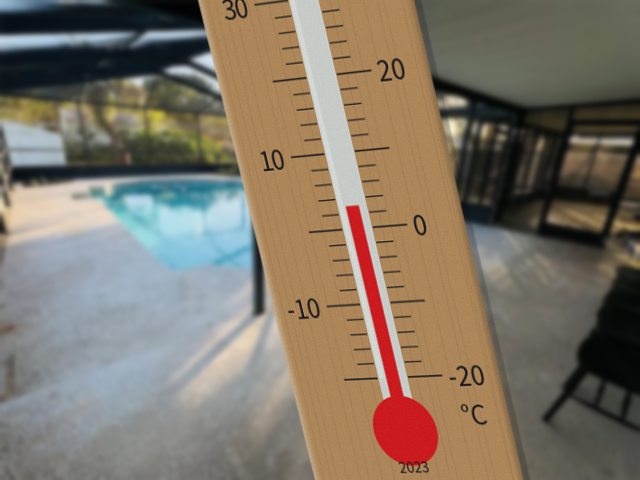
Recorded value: 3,°C
